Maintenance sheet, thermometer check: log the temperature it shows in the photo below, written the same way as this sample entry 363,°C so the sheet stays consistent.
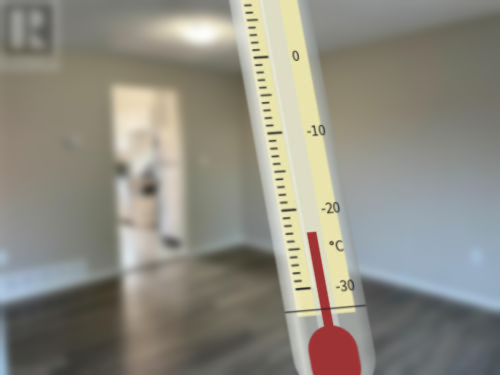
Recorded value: -23,°C
